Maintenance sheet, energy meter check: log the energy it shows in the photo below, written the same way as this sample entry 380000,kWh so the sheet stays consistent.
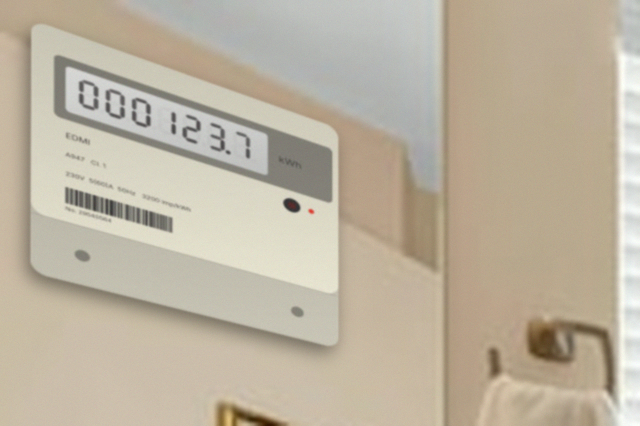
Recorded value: 123.7,kWh
